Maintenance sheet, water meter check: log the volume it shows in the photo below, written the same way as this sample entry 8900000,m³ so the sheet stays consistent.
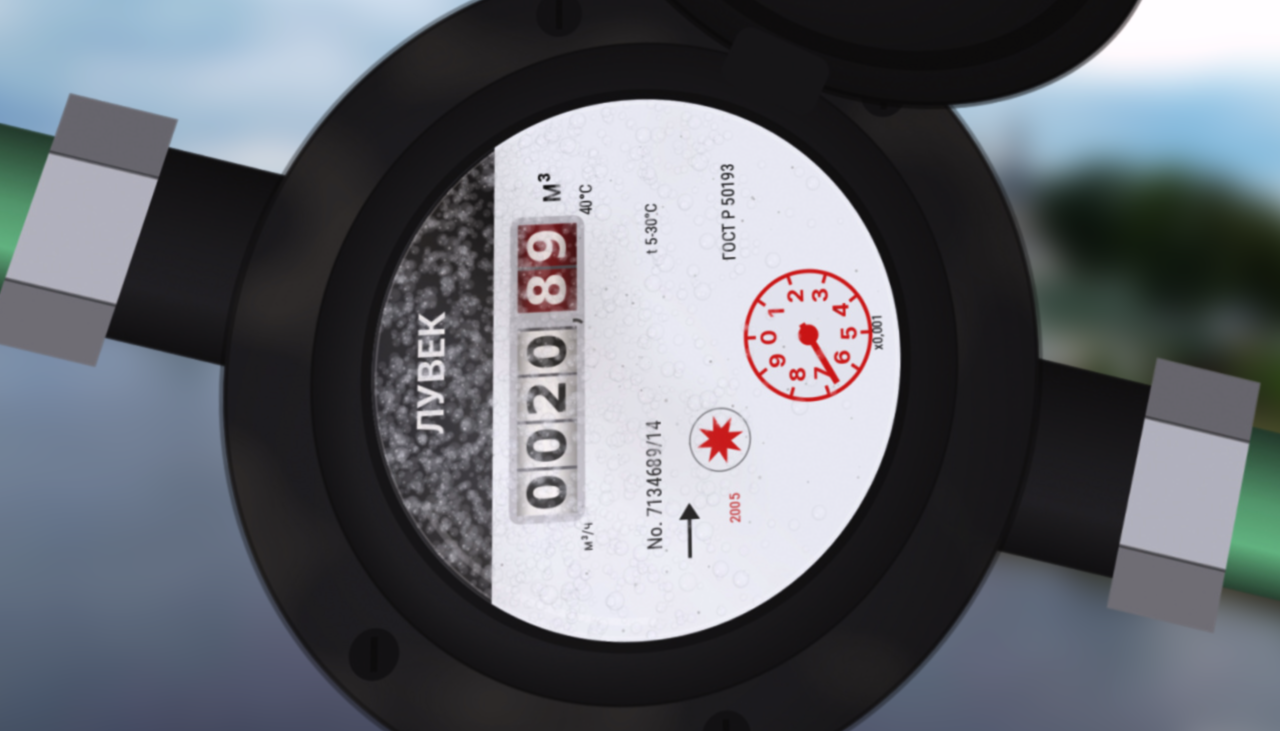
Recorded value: 20.896,m³
